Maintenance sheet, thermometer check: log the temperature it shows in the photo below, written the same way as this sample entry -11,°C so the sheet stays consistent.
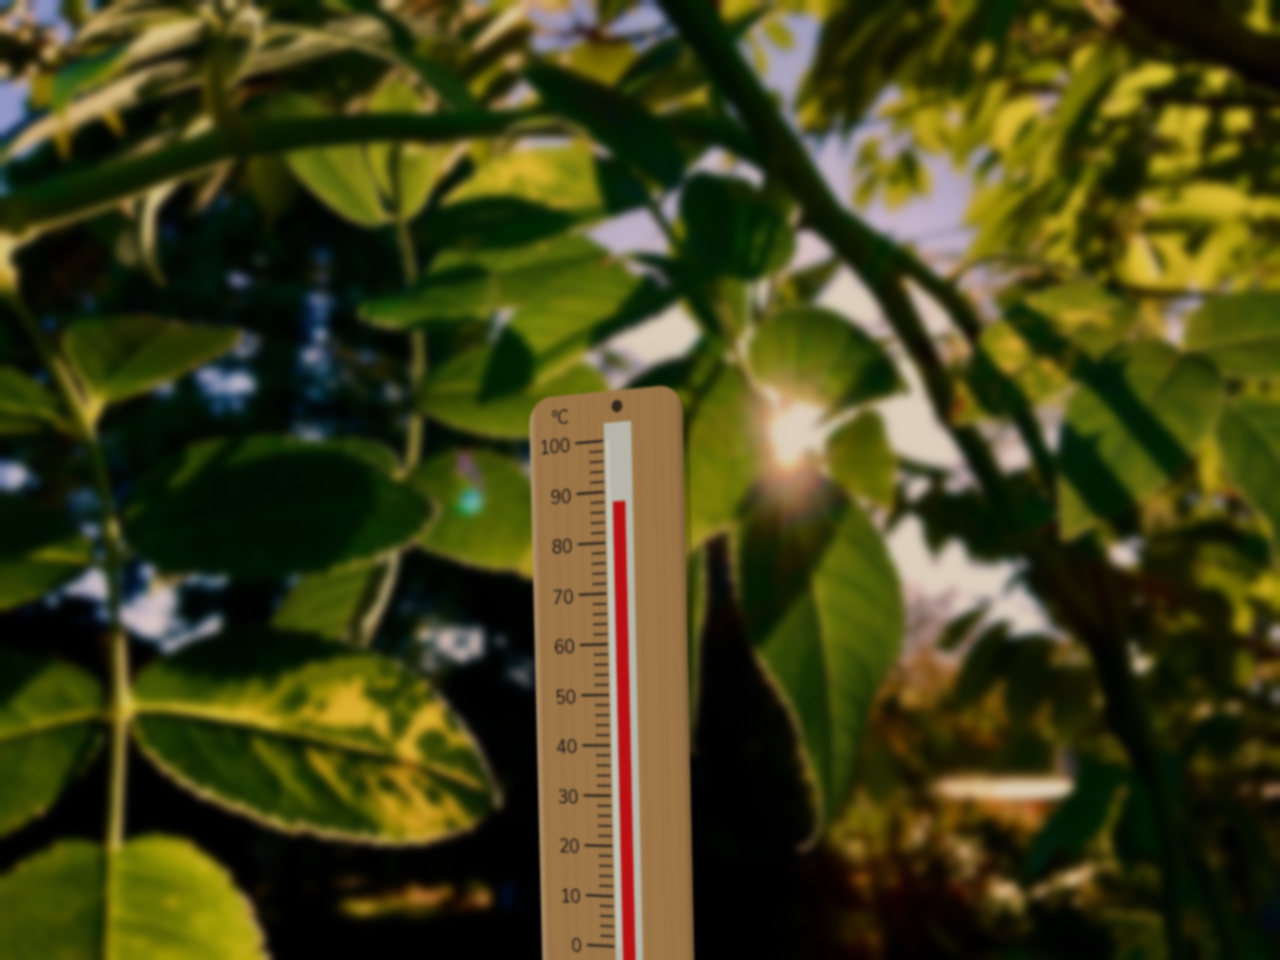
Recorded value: 88,°C
